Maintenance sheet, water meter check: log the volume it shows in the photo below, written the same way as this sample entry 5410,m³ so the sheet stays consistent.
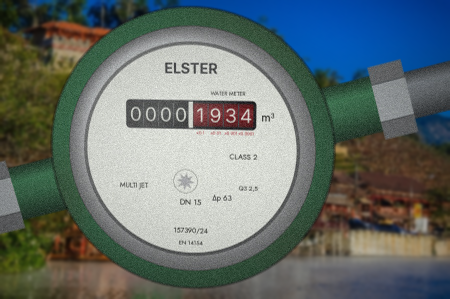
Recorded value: 0.1934,m³
